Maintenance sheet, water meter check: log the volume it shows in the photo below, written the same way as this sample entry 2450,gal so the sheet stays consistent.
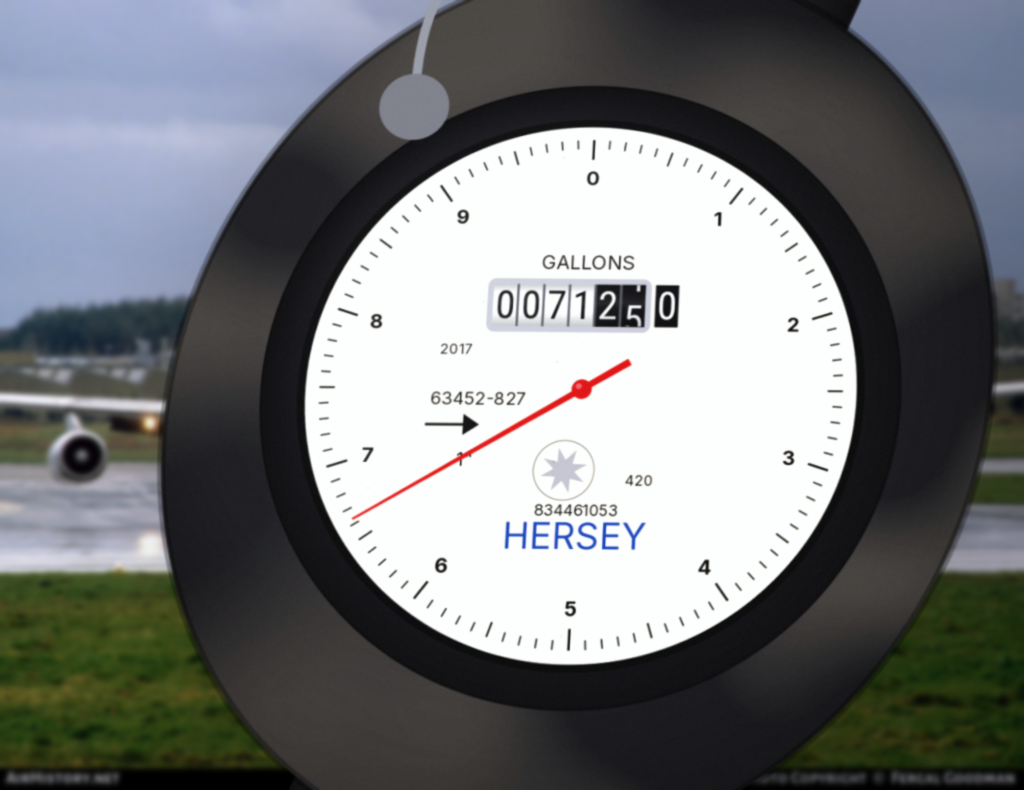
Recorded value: 71246.6,gal
